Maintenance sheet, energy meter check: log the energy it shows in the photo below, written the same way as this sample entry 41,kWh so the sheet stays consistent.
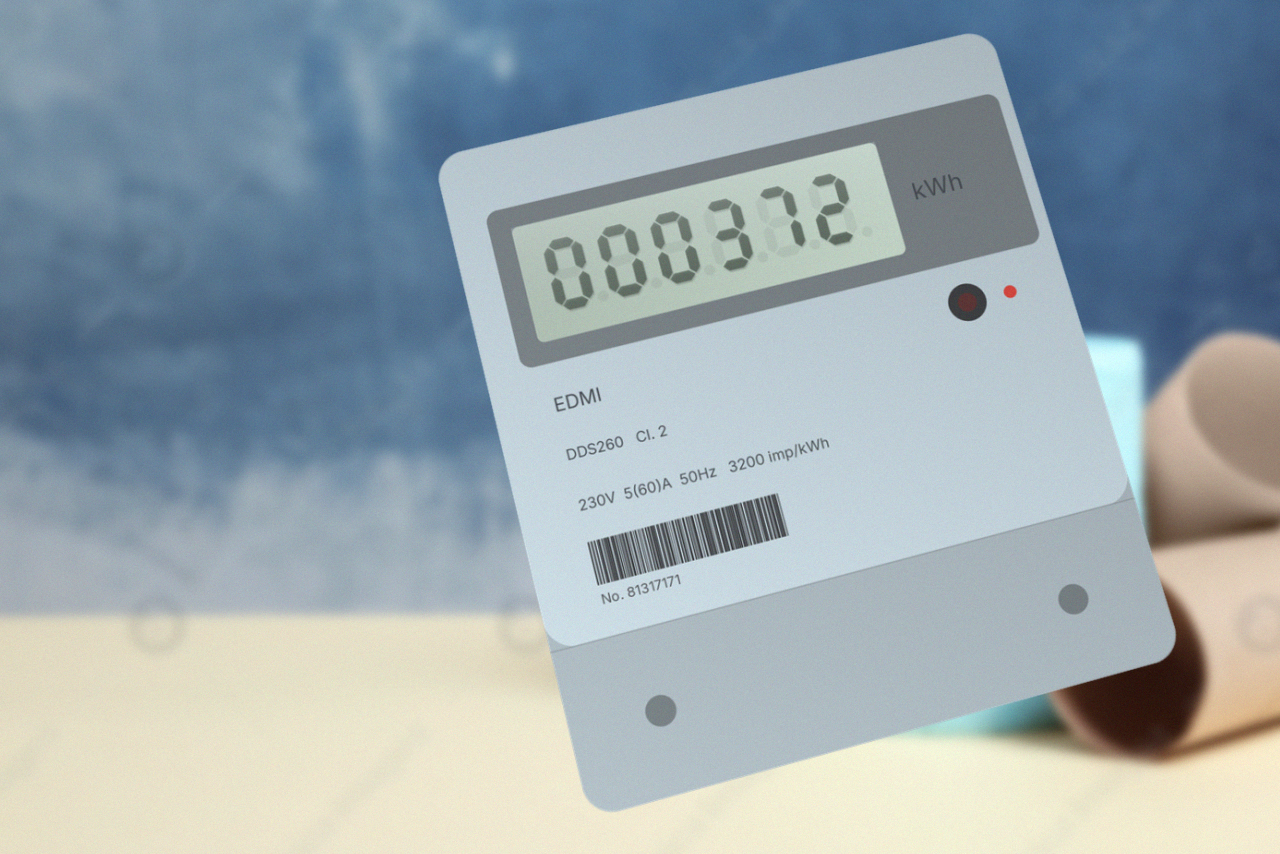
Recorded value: 372,kWh
